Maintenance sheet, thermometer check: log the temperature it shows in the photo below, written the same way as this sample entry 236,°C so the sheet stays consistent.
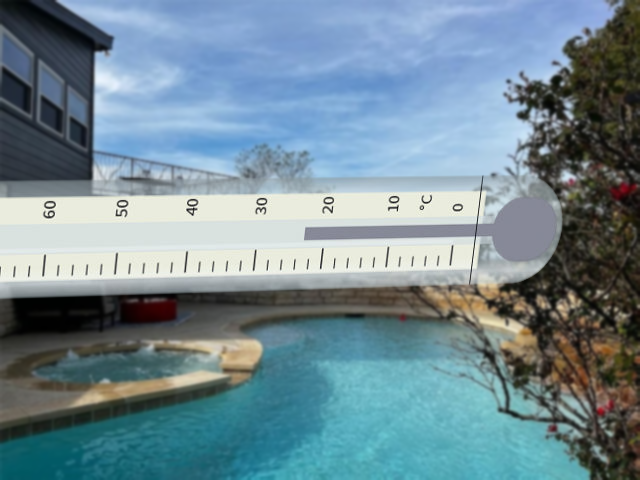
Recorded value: 23,°C
